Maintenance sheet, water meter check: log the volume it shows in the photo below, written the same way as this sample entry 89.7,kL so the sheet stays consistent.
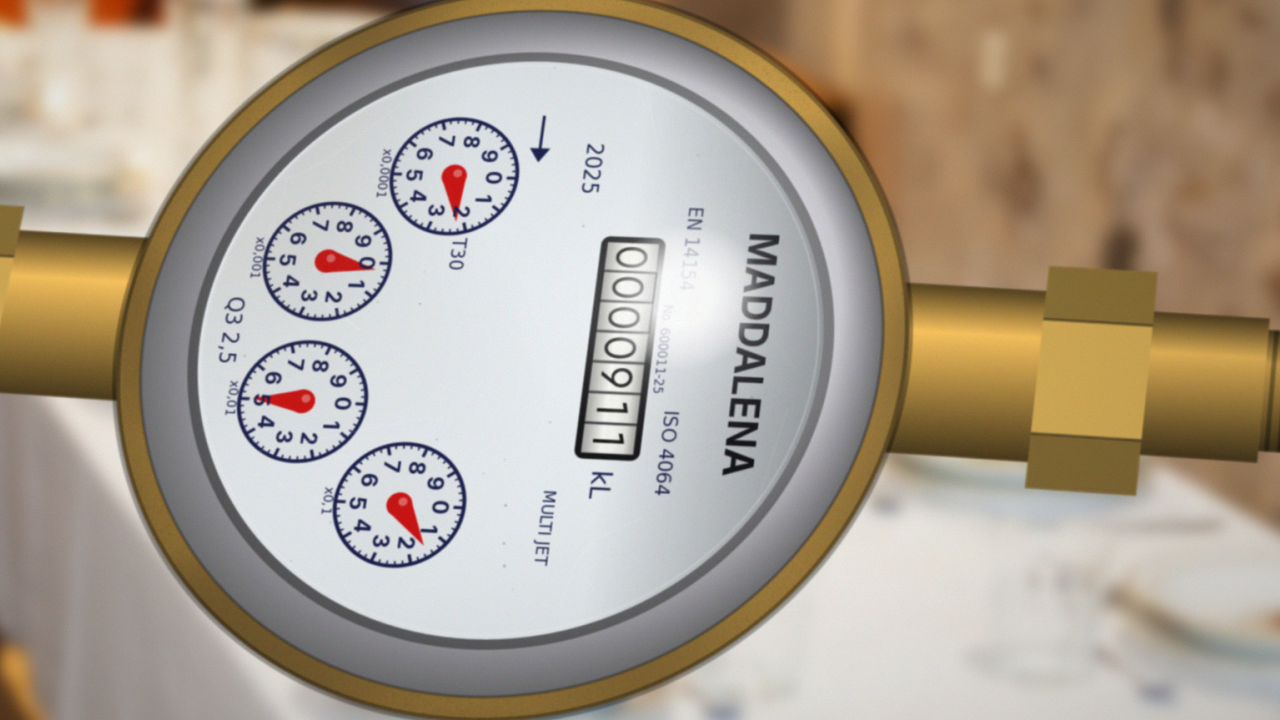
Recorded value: 911.1502,kL
